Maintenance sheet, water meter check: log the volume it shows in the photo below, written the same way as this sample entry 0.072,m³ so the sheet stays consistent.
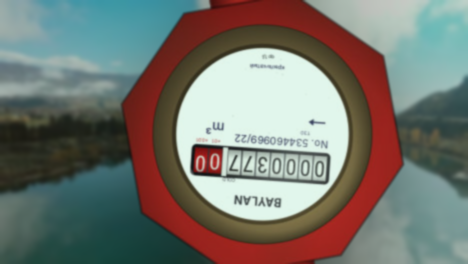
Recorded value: 377.00,m³
